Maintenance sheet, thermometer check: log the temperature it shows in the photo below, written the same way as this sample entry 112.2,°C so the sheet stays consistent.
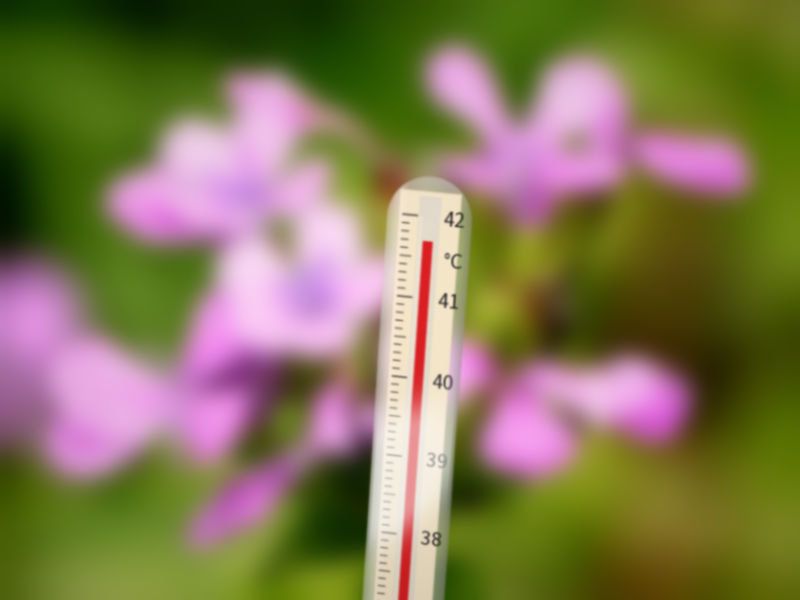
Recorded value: 41.7,°C
